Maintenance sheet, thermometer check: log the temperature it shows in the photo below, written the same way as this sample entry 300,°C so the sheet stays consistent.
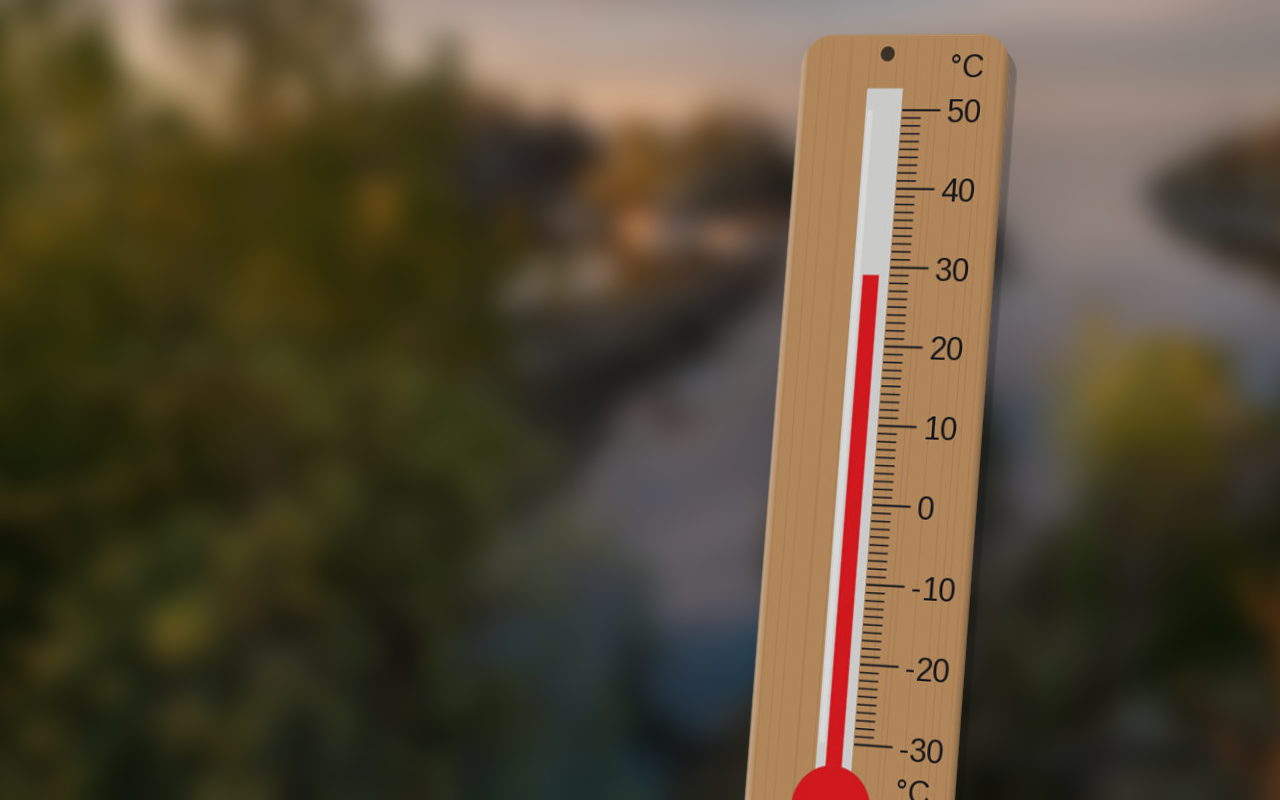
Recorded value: 29,°C
